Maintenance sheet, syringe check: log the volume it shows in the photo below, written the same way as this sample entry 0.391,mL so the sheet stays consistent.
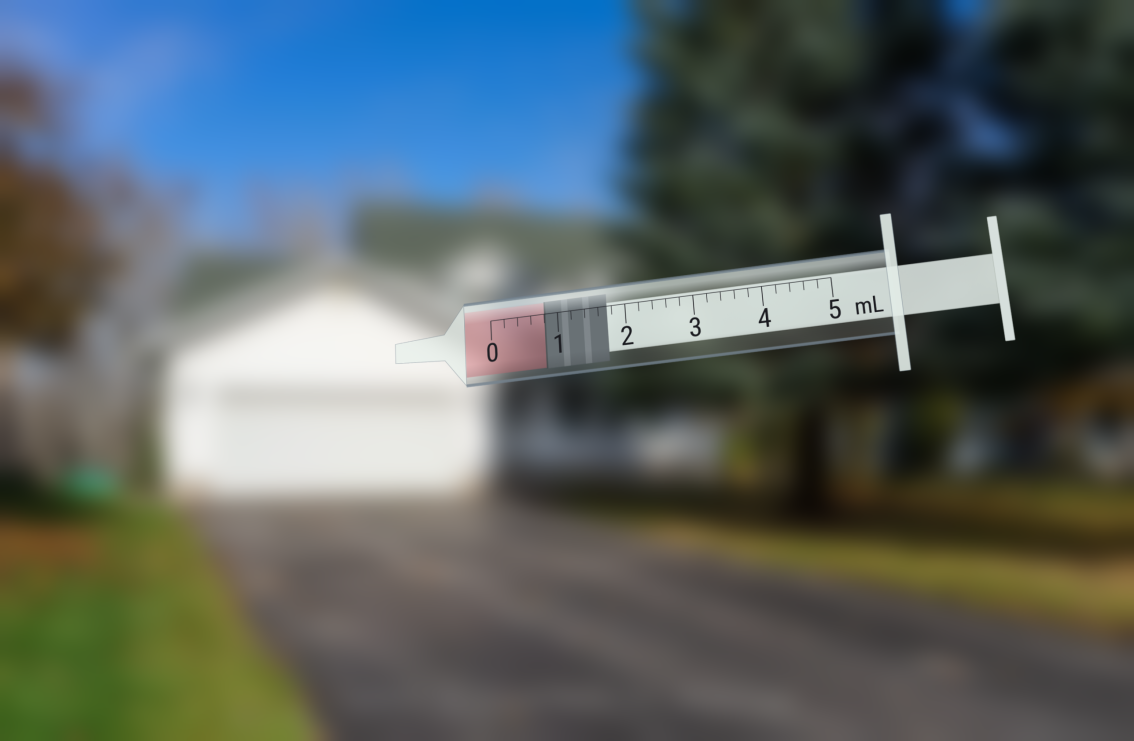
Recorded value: 0.8,mL
